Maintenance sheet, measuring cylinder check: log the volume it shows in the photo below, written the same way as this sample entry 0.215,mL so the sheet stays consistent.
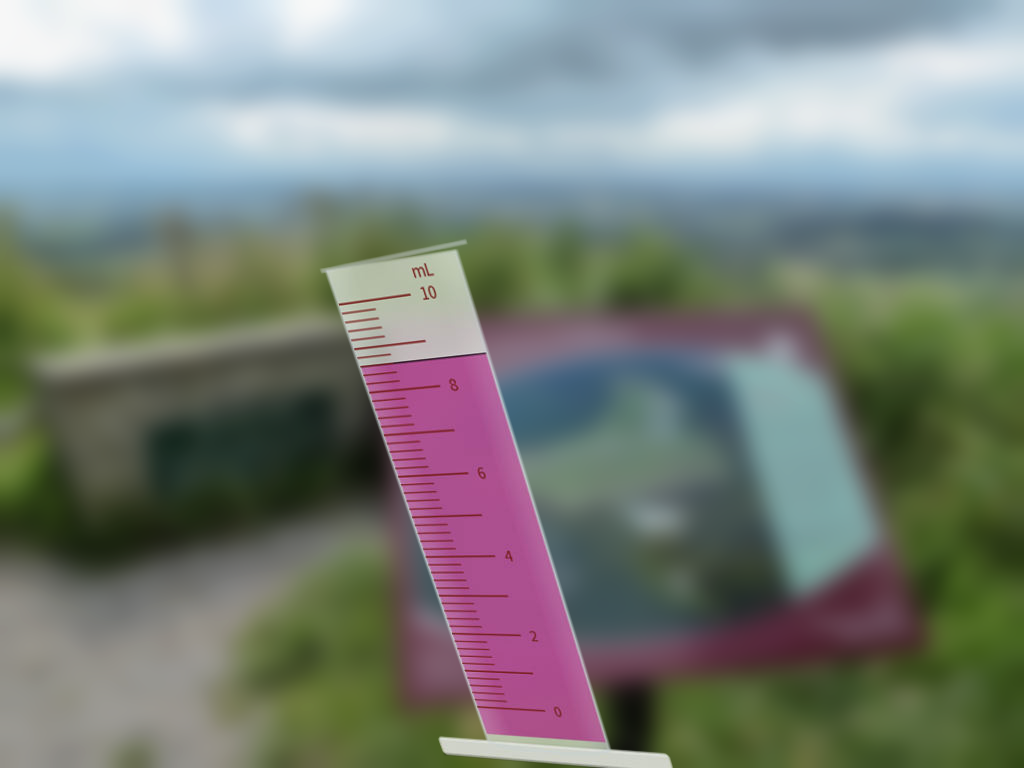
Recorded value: 8.6,mL
